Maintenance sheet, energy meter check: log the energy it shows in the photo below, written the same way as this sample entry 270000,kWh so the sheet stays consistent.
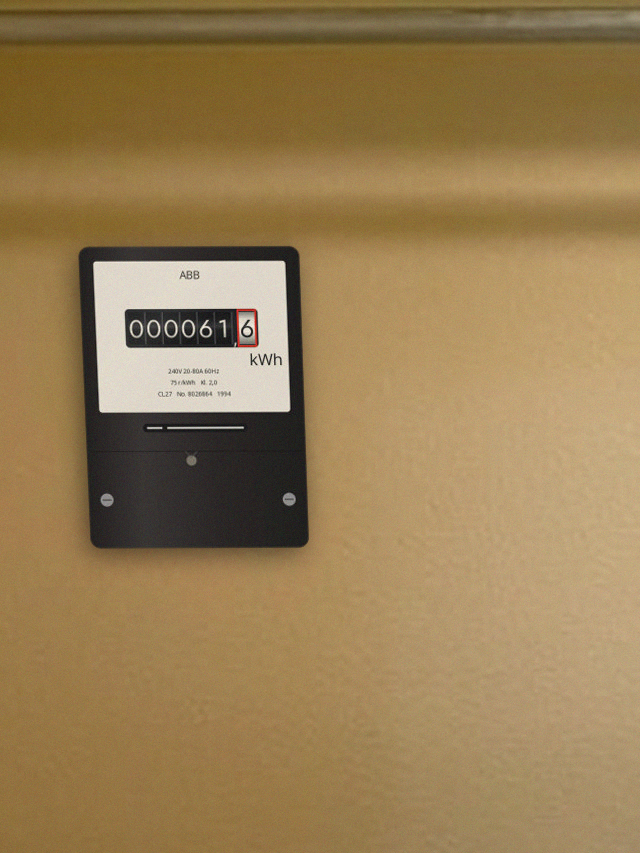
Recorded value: 61.6,kWh
